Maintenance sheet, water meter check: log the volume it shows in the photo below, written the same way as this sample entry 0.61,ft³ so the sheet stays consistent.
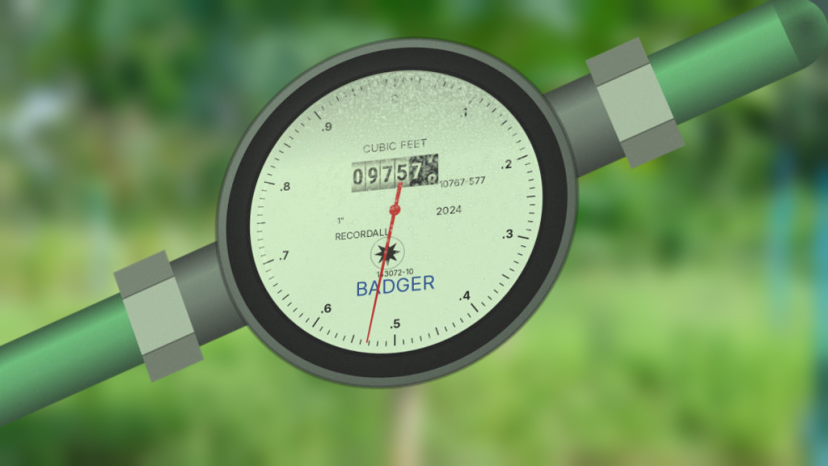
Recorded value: 97577.53,ft³
